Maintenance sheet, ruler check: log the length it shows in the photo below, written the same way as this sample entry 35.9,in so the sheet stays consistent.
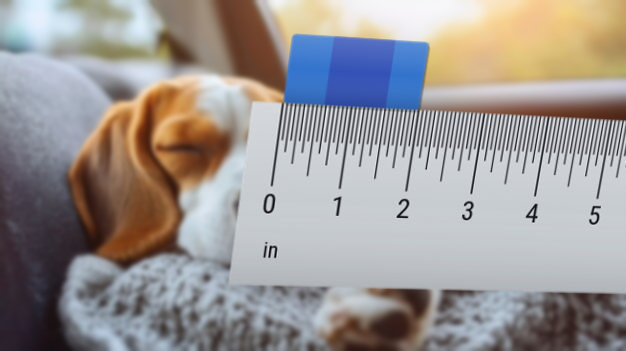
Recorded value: 2,in
